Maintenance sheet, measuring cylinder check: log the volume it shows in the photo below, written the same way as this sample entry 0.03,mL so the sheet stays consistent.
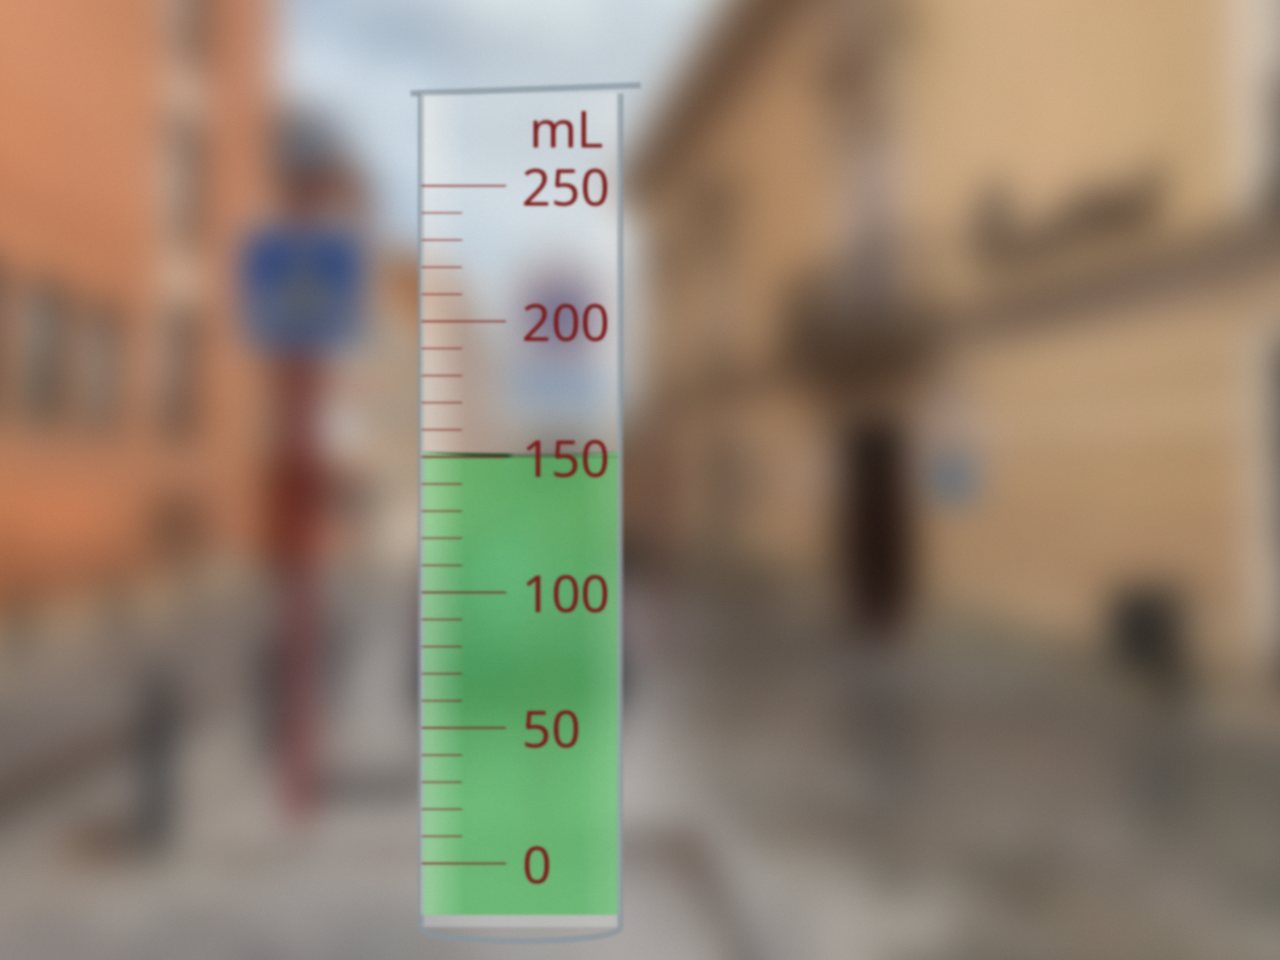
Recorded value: 150,mL
